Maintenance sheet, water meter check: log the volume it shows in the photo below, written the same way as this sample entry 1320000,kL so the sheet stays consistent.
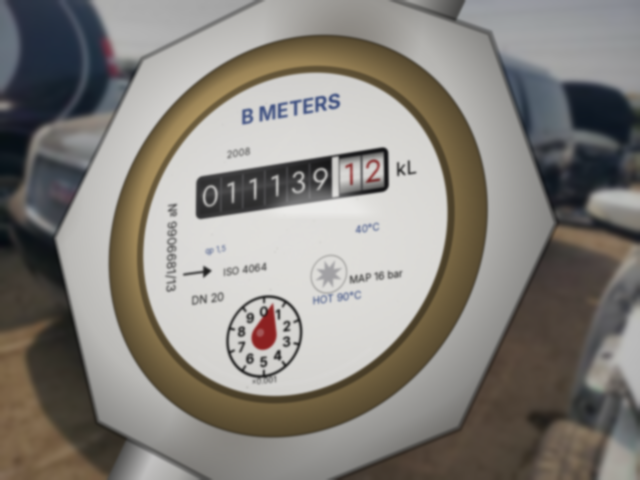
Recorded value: 11139.120,kL
